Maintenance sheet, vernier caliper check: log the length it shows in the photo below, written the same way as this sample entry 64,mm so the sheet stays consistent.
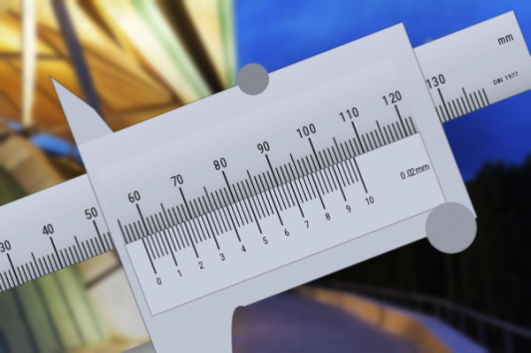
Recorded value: 58.5,mm
